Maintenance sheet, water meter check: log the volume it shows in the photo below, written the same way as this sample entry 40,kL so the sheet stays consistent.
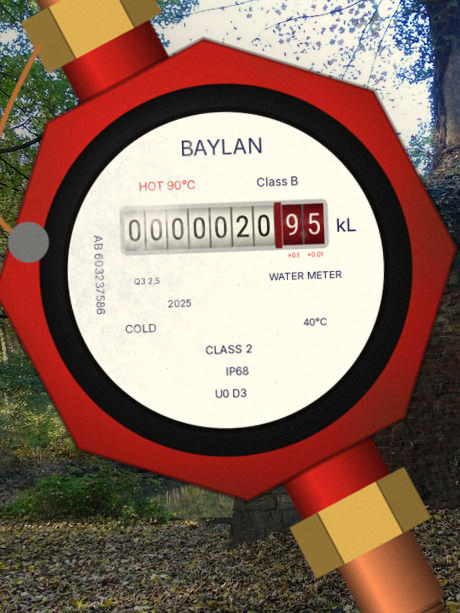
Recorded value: 20.95,kL
